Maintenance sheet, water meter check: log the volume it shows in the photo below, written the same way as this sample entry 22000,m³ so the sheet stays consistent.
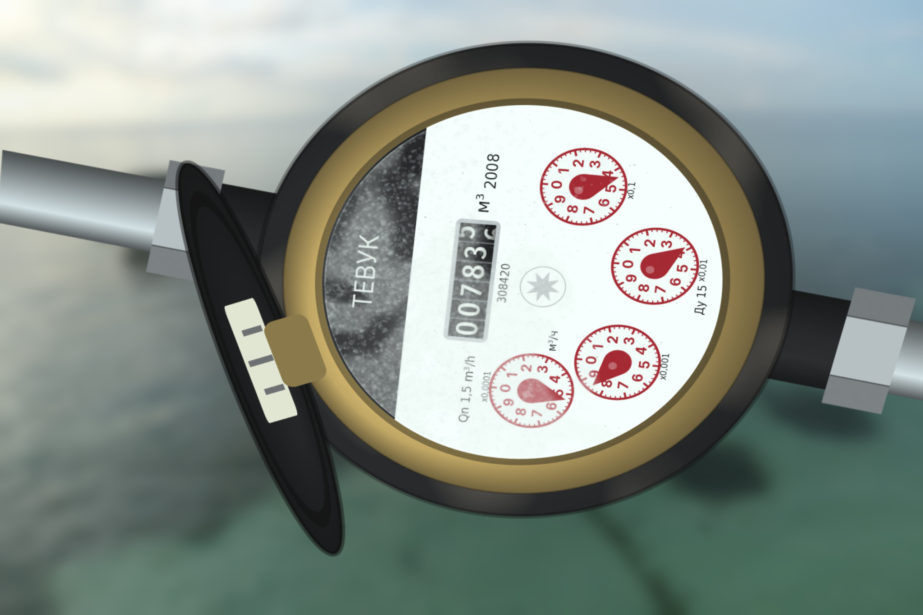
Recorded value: 7835.4385,m³
